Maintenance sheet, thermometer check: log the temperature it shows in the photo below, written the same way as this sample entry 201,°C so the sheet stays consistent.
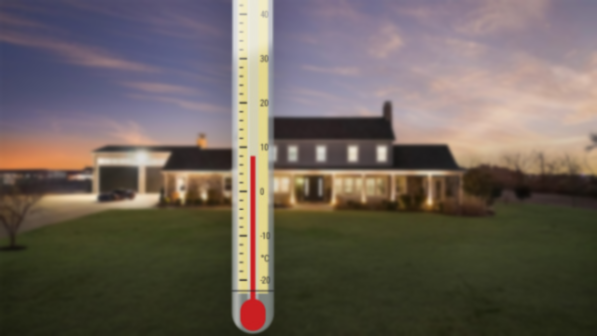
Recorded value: 8,°C
